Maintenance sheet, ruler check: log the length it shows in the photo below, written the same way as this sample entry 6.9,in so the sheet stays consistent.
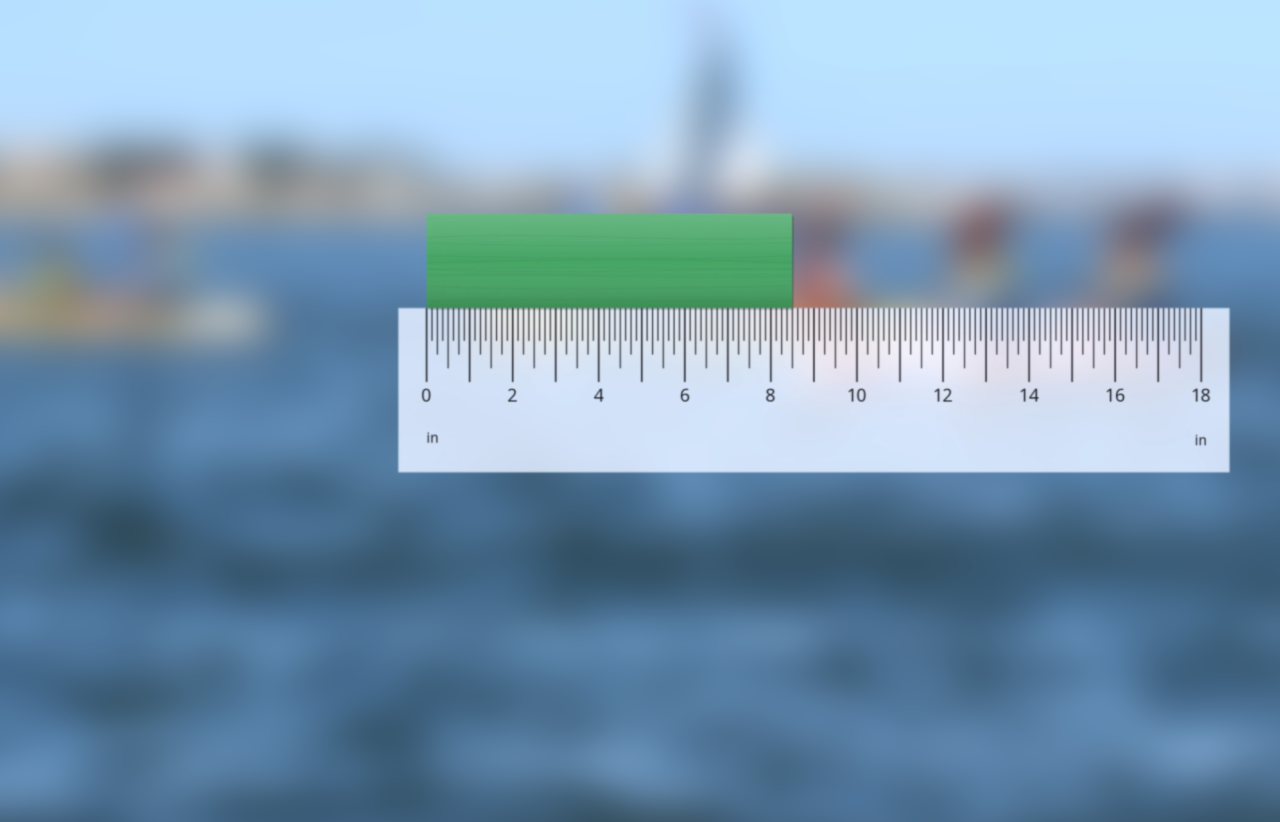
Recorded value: 8.5,in
